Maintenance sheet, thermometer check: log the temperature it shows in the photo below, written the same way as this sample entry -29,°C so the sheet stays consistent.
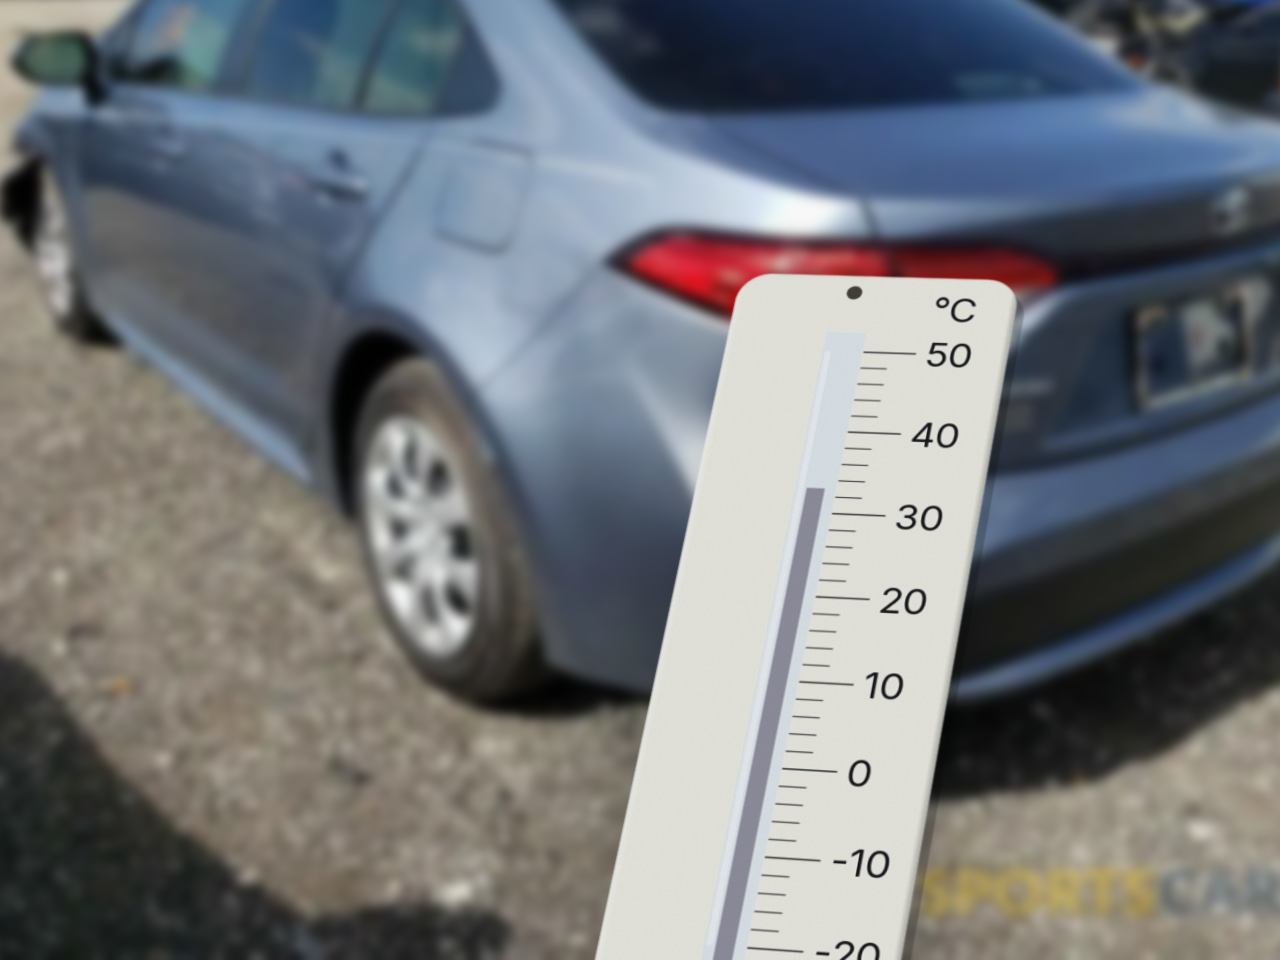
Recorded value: 33,°C
